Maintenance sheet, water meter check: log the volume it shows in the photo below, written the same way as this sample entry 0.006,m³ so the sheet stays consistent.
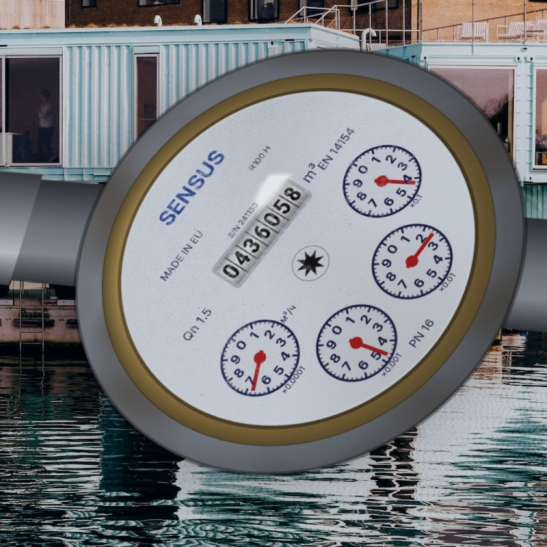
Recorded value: 436058.4246,m³
